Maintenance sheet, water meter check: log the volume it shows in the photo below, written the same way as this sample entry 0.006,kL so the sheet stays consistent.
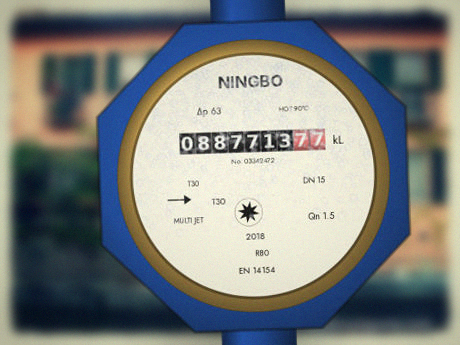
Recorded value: 887713.77,kL
